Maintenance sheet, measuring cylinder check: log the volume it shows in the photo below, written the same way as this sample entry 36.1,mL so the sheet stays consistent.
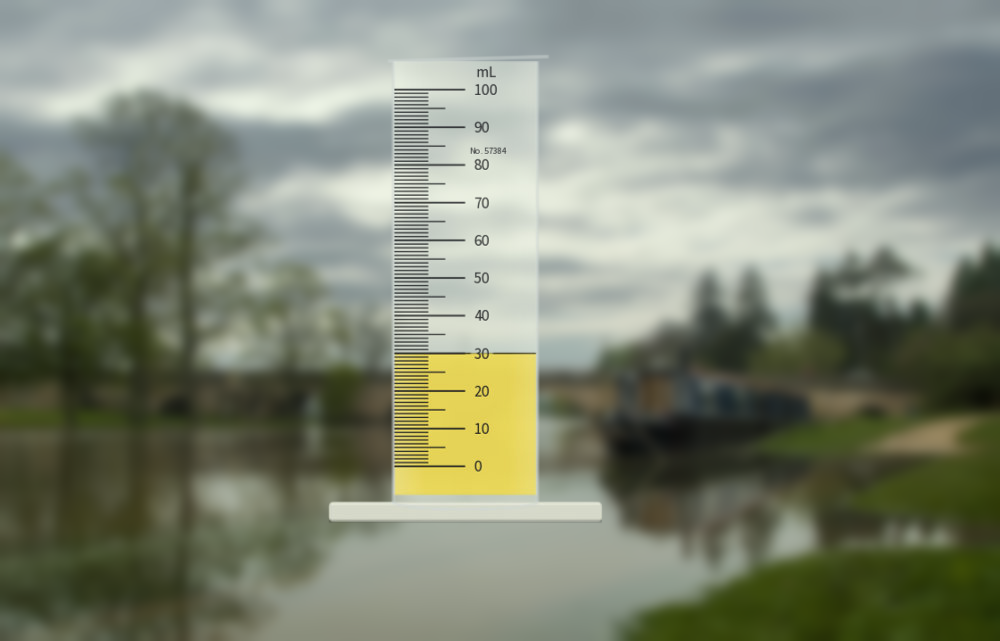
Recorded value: 30,mL
